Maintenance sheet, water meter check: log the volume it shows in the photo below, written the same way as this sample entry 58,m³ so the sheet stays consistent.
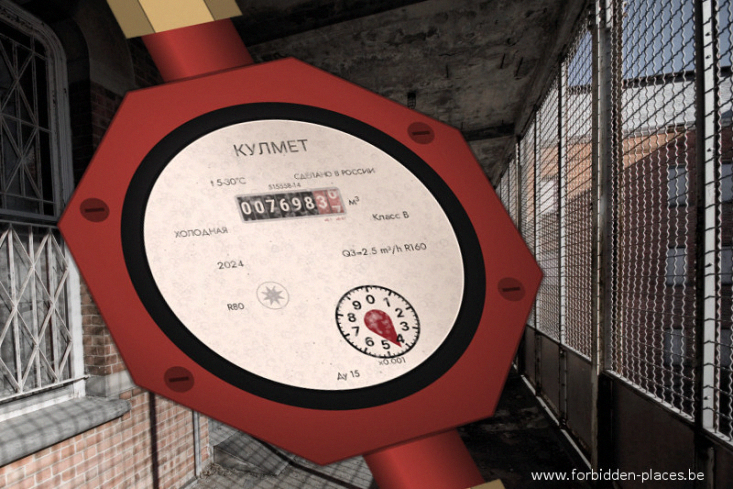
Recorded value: 7698.364,m³
